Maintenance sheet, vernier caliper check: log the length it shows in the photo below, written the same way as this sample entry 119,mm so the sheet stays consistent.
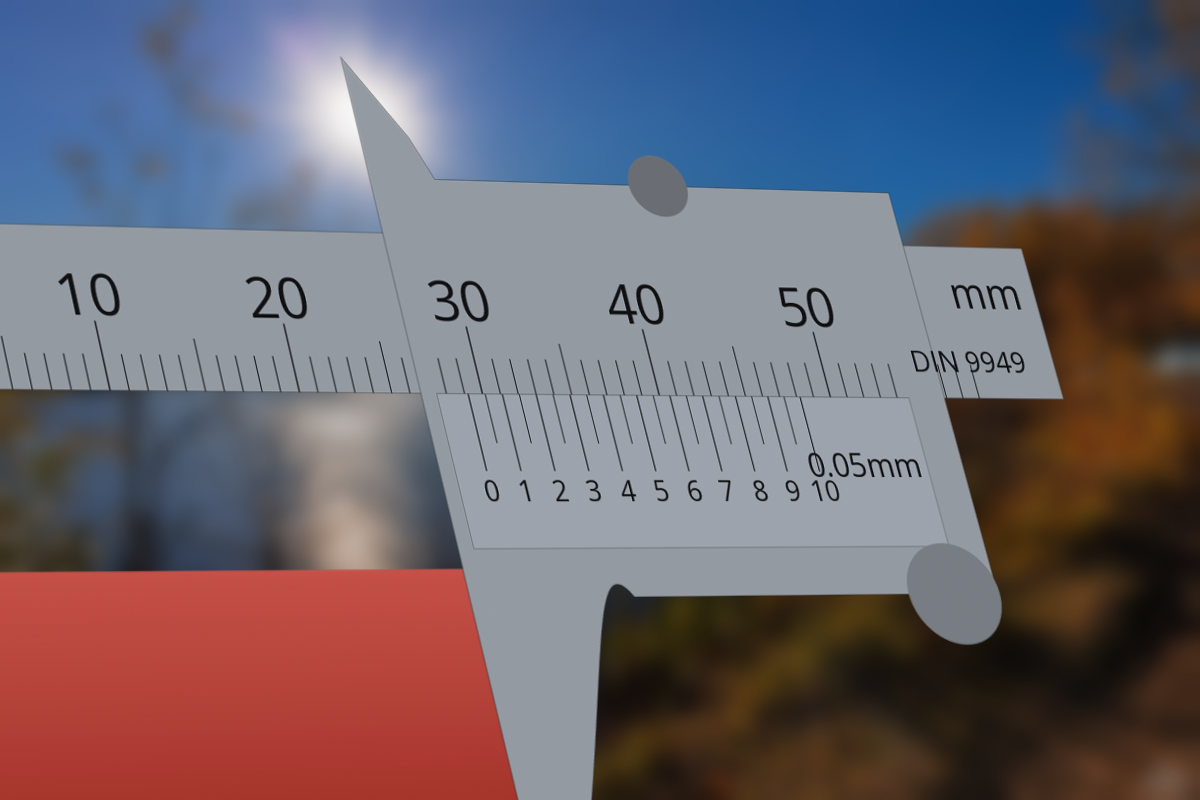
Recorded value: 29.2,mm
